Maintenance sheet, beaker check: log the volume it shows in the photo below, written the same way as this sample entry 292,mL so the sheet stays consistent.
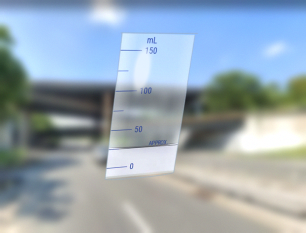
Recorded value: 25,mL
